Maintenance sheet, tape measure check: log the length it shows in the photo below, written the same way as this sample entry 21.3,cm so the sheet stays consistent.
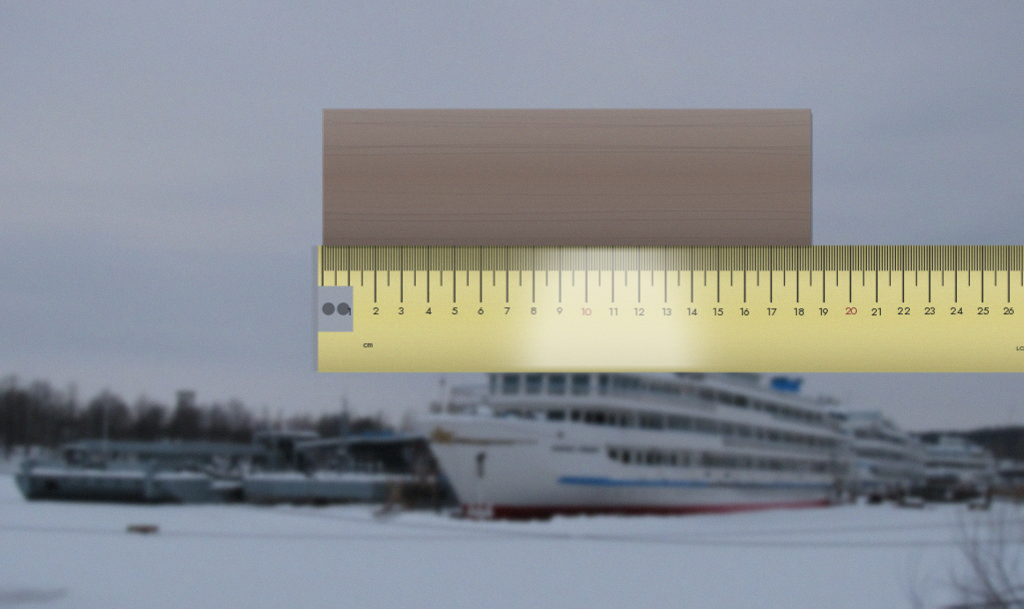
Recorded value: 18.5,cm
